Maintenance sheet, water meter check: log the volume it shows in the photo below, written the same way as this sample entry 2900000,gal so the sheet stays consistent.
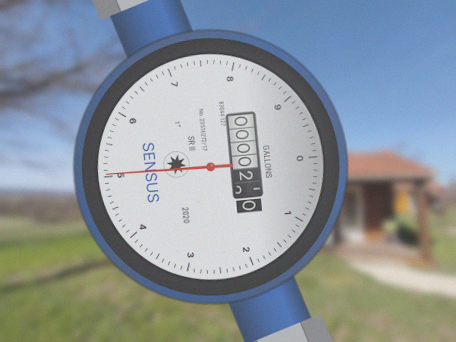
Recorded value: 215.0,gal
